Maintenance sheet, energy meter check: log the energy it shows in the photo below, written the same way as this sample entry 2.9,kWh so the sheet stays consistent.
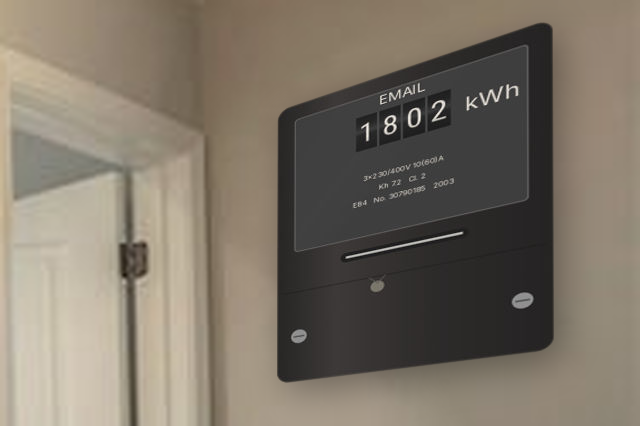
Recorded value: 1802,kWh
